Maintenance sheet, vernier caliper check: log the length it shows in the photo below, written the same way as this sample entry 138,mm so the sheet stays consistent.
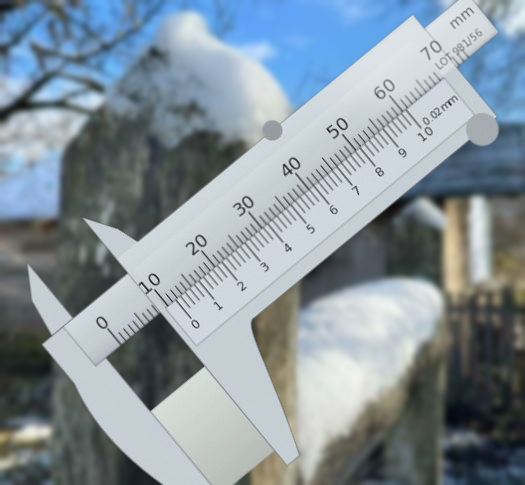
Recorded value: 11.6,mm
